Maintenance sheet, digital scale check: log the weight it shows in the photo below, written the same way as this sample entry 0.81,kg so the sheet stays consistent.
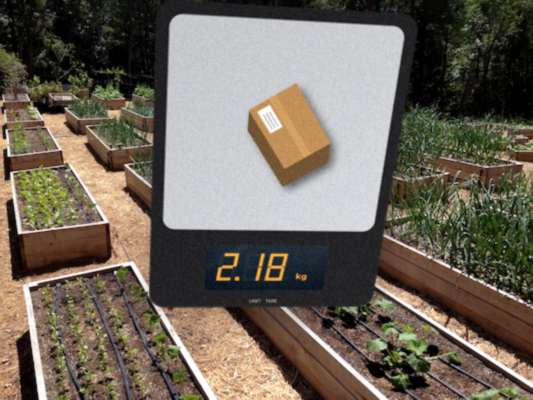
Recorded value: 2.18,kg
